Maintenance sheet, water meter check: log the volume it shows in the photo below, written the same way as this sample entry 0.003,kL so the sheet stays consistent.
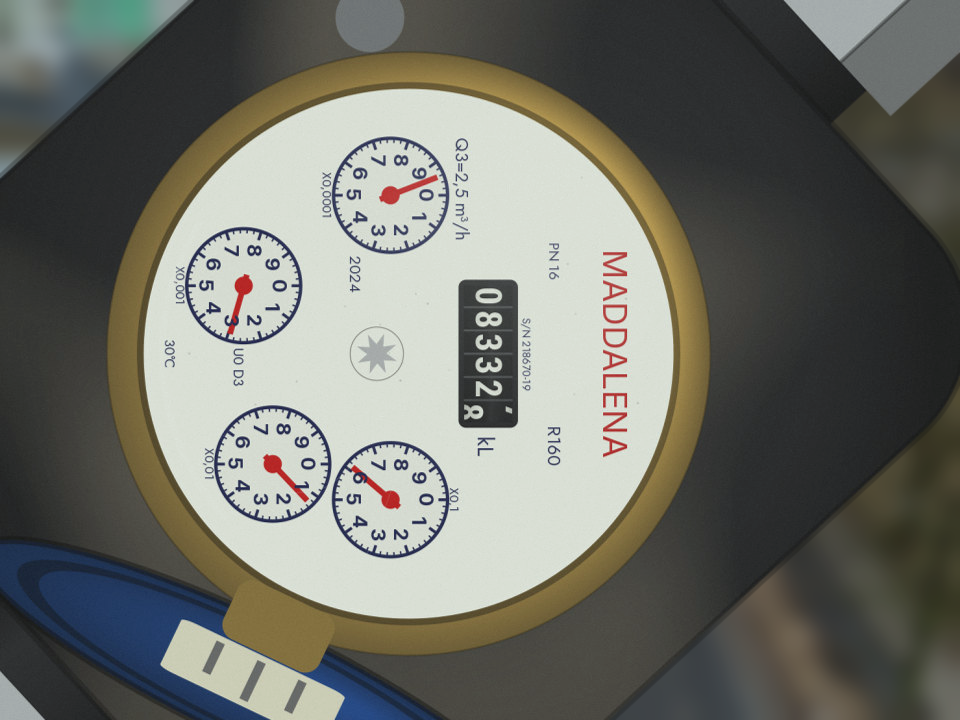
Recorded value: 83327.6129,kL
